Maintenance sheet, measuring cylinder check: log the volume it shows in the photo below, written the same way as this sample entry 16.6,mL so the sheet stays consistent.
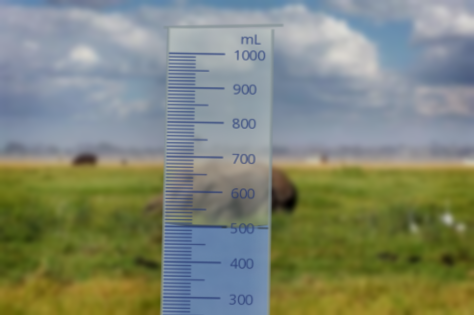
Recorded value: 500,mL
